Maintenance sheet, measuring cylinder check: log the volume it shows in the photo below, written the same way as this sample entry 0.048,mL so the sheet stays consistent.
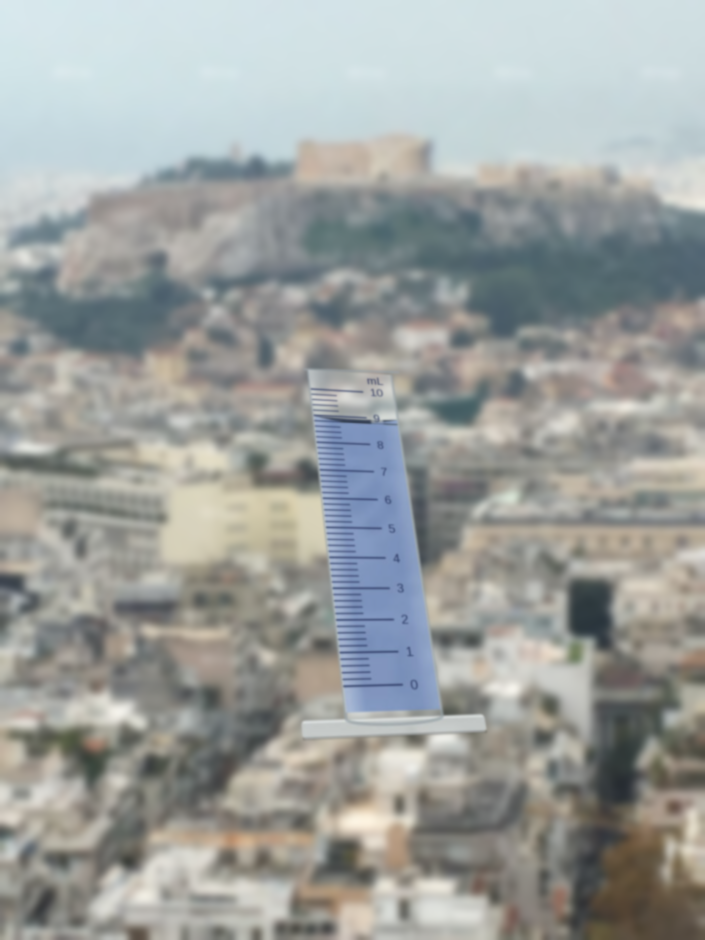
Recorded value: 8.8,mL
